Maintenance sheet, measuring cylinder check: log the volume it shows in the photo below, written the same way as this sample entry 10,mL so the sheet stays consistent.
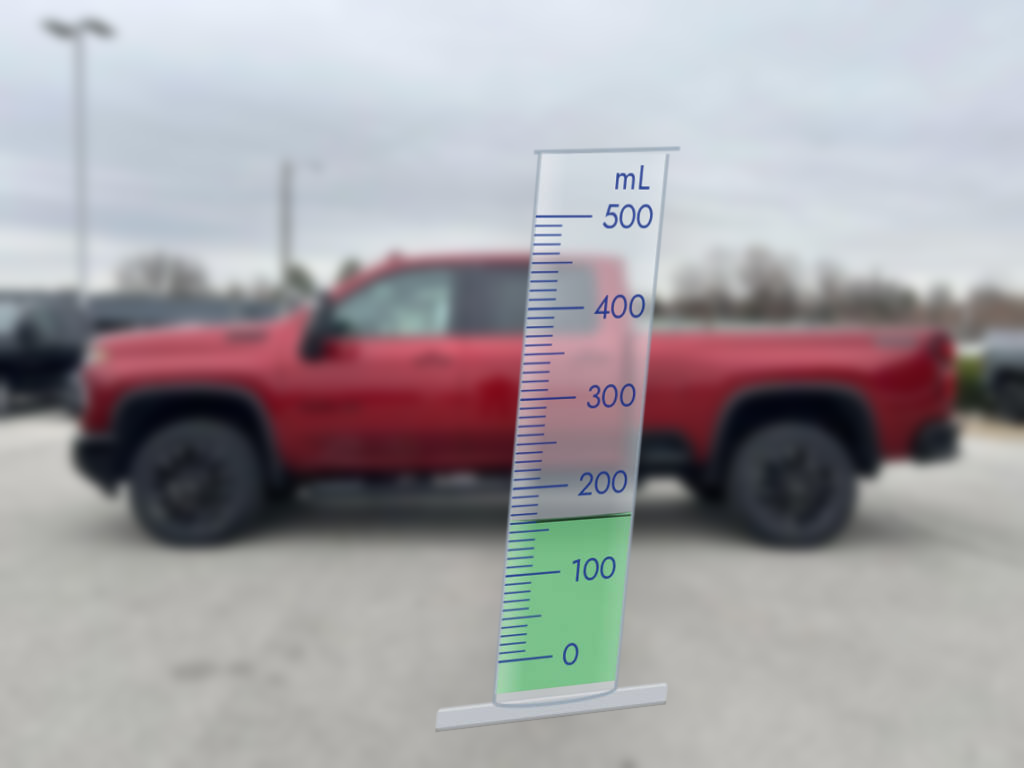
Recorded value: 160,mL
